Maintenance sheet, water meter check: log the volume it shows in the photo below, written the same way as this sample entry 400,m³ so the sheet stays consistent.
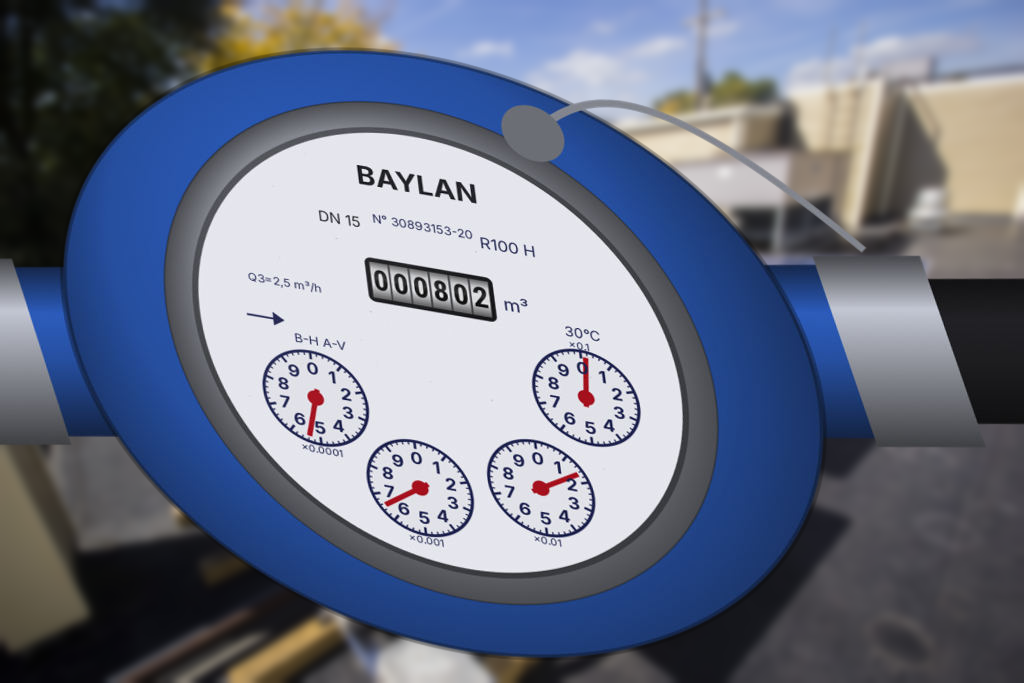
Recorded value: 802.0165,m³
